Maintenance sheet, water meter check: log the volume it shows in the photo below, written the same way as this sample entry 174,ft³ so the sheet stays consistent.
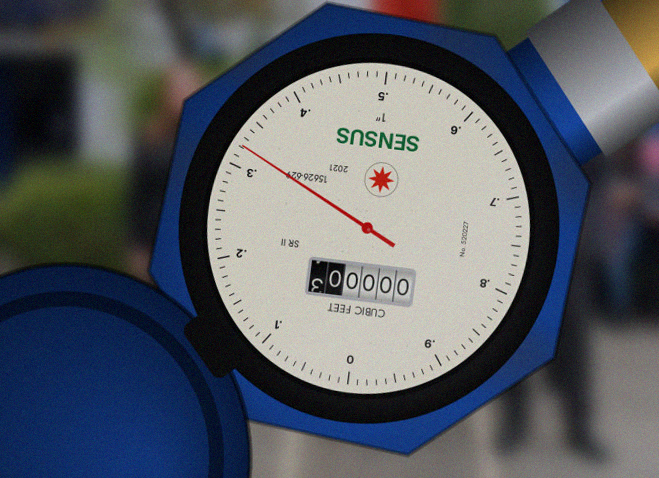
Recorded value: 3.32,ft³
